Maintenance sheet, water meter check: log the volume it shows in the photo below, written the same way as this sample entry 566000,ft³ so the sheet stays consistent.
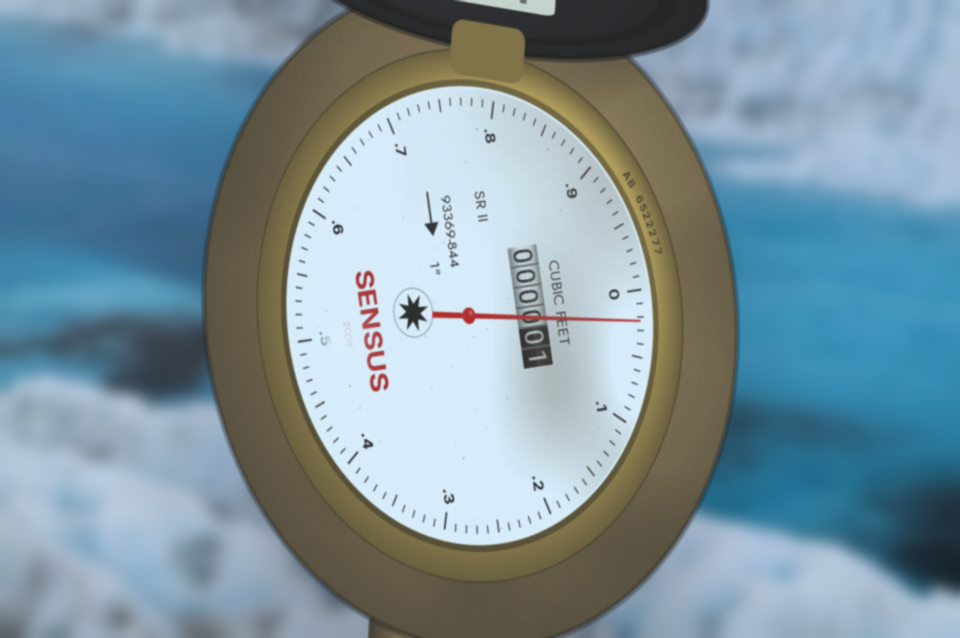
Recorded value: 1.02,ft³
